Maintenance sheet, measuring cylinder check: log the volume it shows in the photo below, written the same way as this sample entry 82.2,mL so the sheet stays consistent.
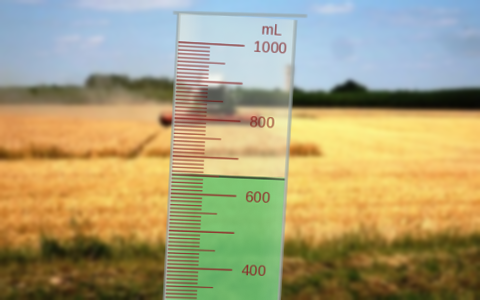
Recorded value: 650,mL
